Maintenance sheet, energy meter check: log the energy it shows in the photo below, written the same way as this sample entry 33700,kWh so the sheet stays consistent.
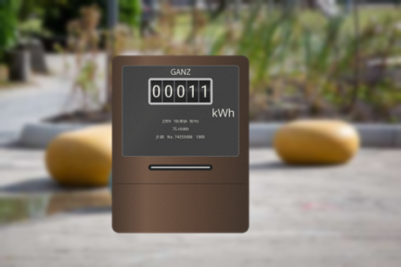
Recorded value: 11,kWh
